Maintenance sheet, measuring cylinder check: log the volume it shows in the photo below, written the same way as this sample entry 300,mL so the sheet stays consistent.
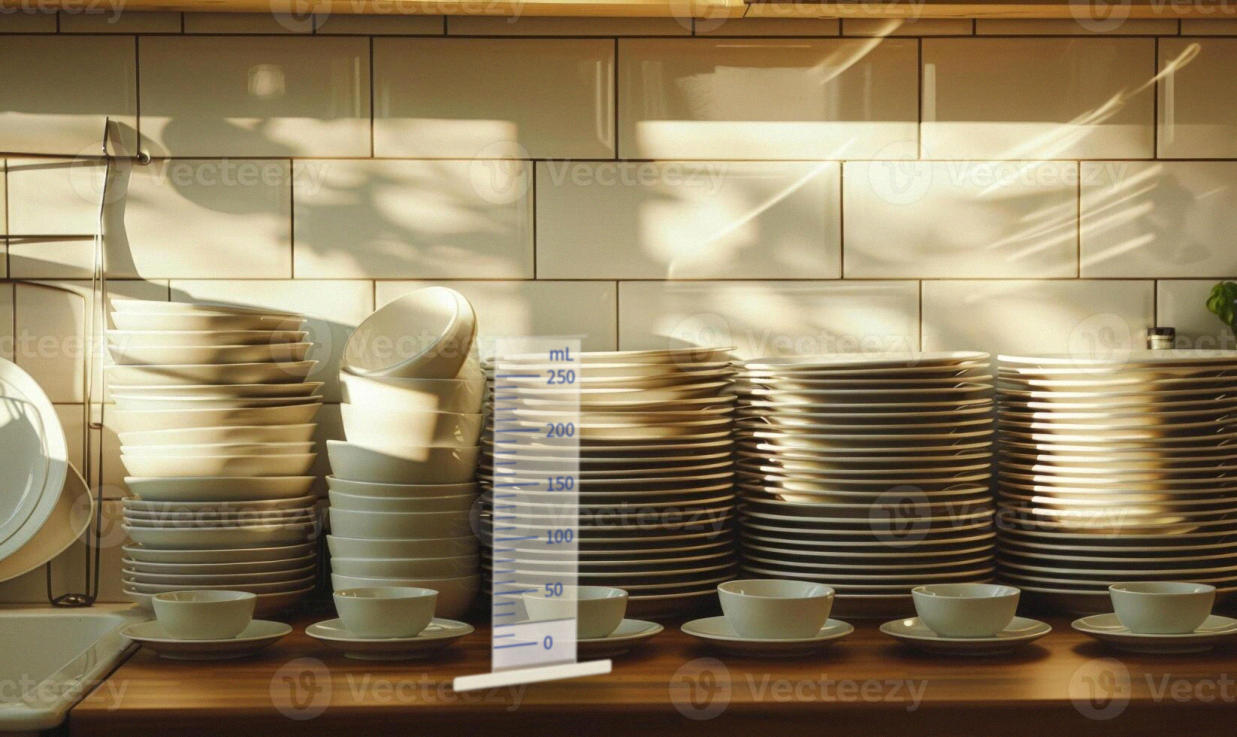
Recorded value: 20,mL
